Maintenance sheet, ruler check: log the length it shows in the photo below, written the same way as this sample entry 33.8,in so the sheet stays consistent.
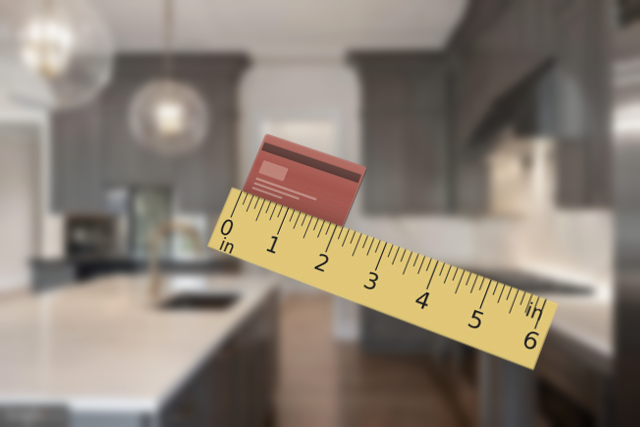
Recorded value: 2.125,in
